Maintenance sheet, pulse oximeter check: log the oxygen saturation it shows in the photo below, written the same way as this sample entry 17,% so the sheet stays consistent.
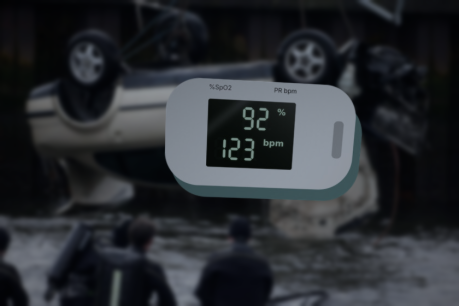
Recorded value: 92,%
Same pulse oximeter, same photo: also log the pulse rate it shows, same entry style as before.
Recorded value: 123,bpm
